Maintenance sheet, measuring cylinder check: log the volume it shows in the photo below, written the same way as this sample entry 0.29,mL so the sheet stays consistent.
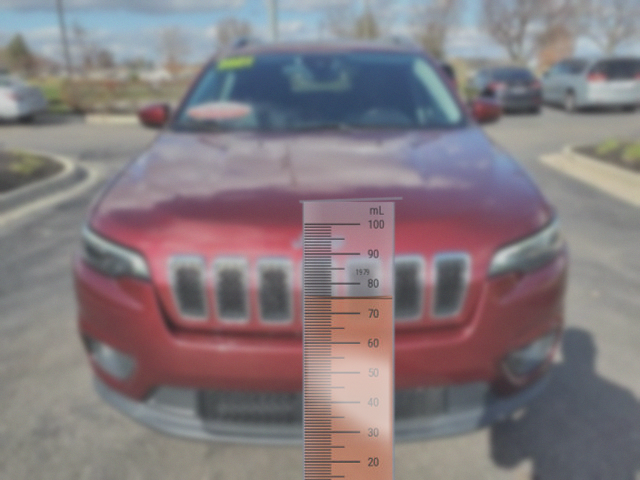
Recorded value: 75,mL
